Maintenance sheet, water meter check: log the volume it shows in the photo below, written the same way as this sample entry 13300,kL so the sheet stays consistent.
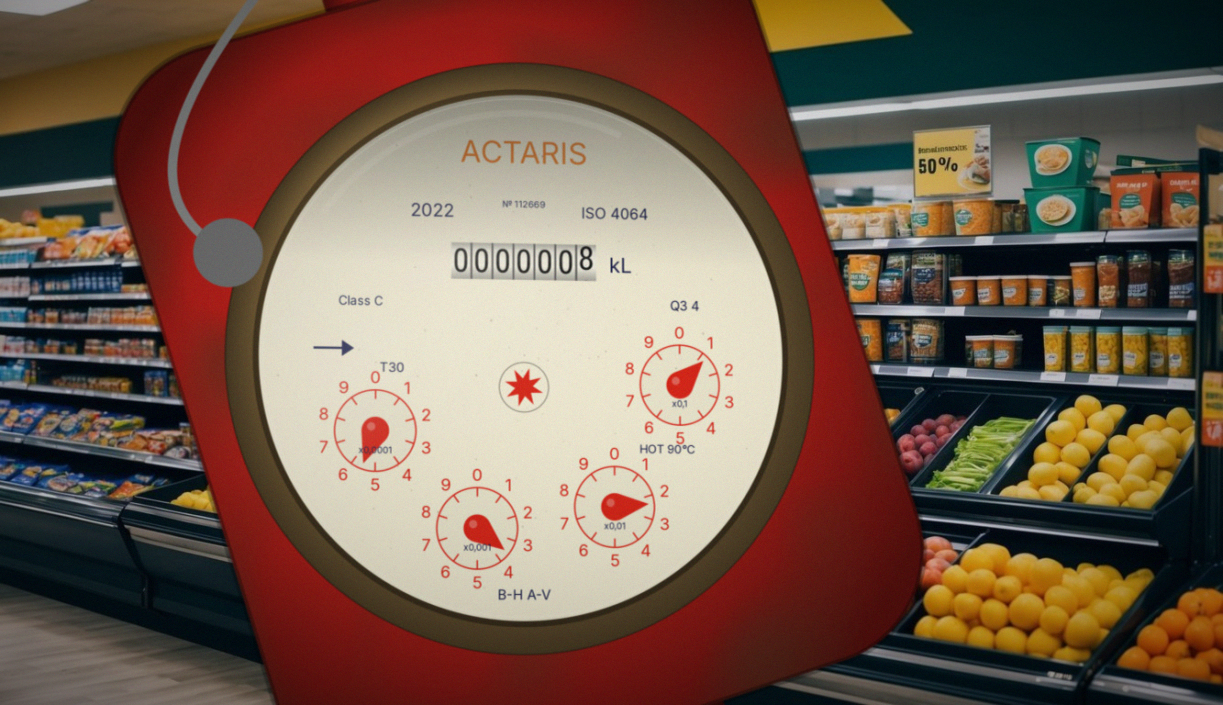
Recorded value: 8.1235,kL
